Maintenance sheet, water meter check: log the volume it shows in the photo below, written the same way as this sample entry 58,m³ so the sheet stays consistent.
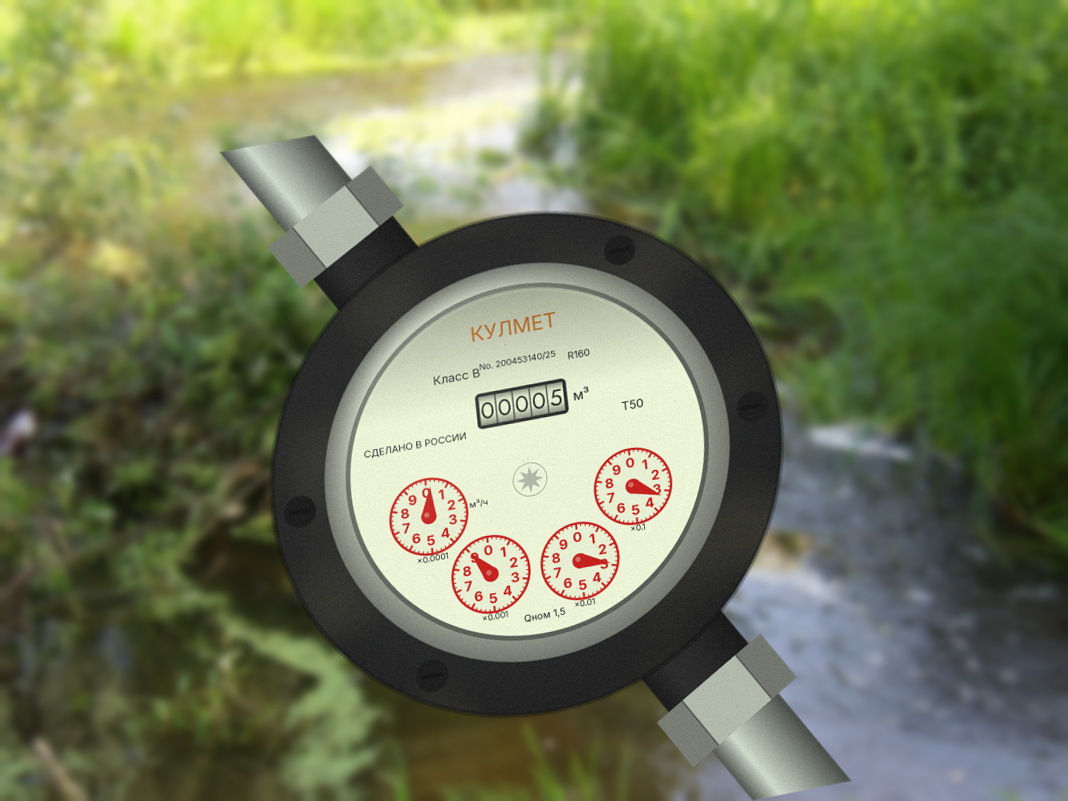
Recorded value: 5.3290,m³
